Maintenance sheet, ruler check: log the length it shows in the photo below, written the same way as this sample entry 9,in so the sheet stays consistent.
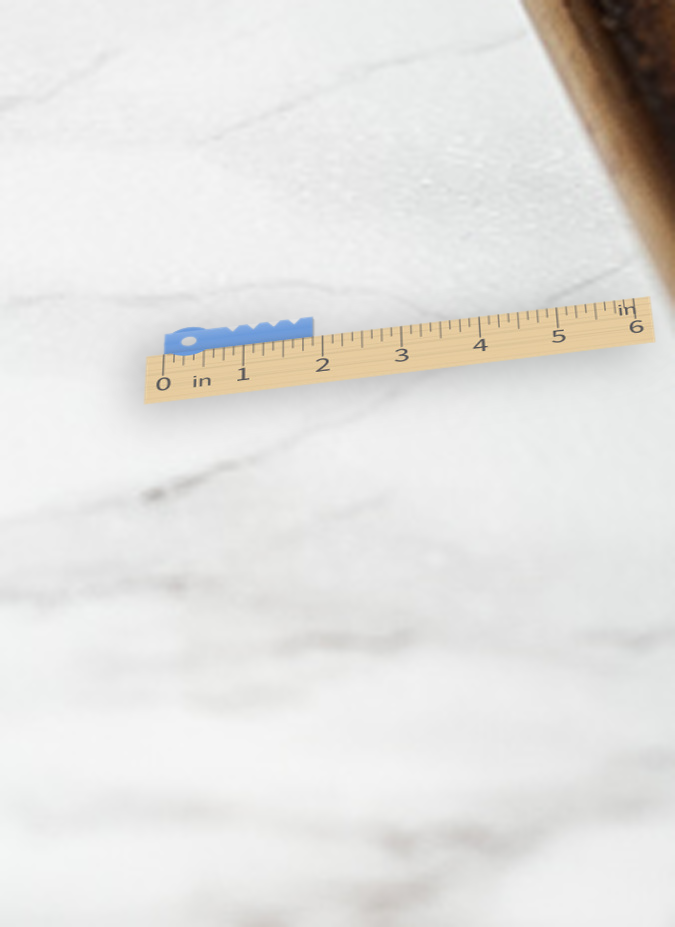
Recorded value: 1.875,in
